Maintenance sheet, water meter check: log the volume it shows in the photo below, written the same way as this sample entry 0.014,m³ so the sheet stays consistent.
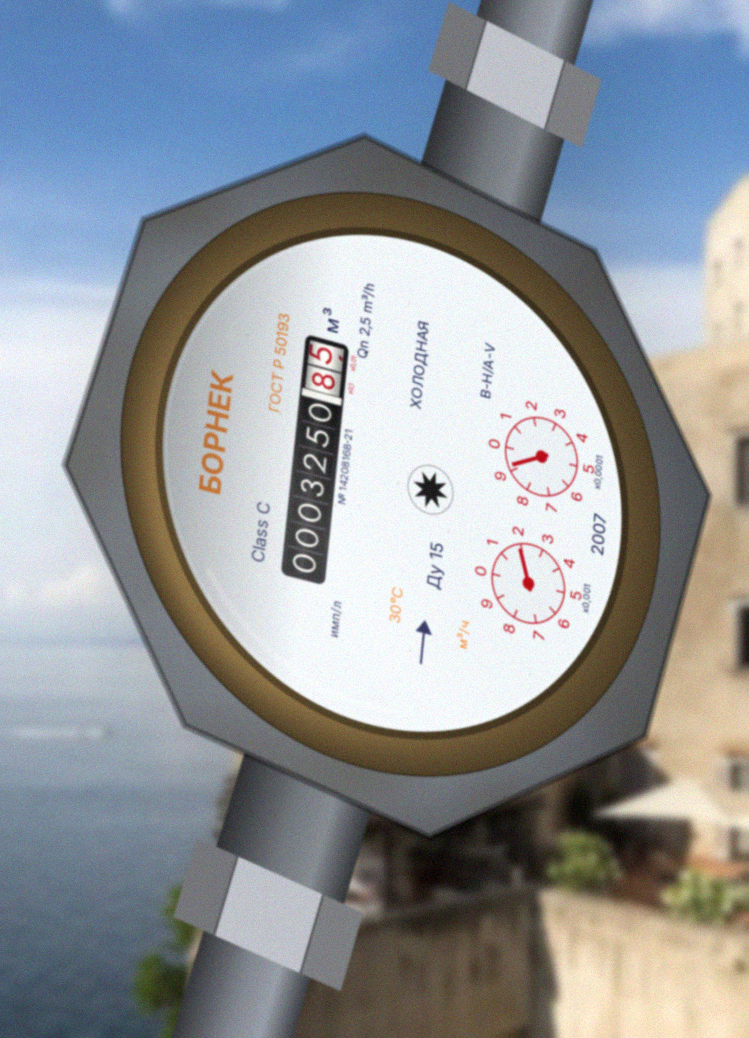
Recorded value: 3250.8519,m³
